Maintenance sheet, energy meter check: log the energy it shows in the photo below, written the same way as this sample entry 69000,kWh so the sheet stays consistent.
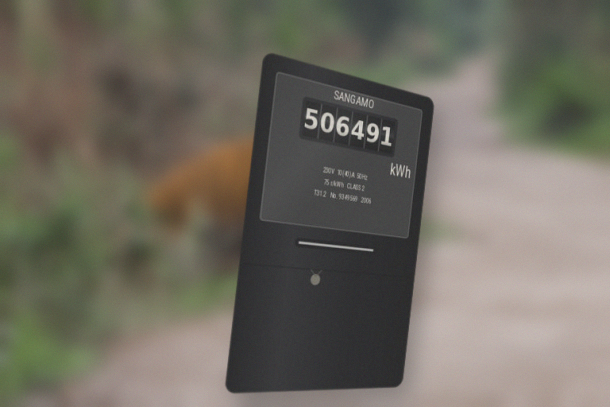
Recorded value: 506491,kWh
